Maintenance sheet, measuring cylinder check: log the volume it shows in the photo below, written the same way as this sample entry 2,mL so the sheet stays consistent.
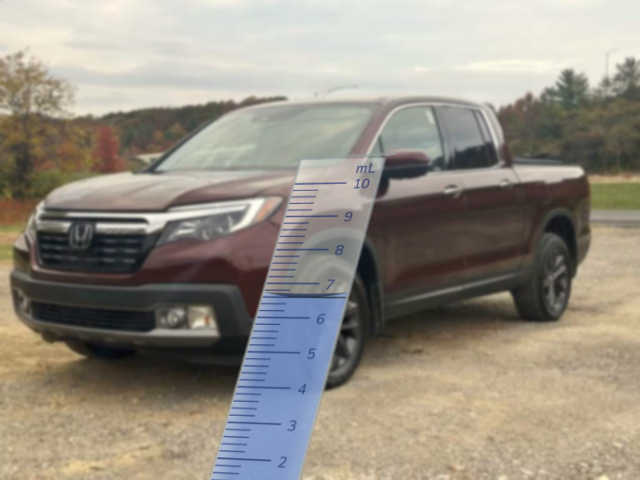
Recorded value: 6.6,mL
